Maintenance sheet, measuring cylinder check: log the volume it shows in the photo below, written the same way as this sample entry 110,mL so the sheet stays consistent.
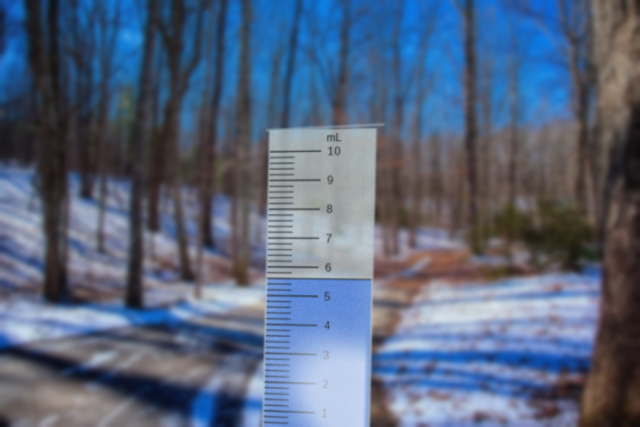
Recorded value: 5.6,mL
